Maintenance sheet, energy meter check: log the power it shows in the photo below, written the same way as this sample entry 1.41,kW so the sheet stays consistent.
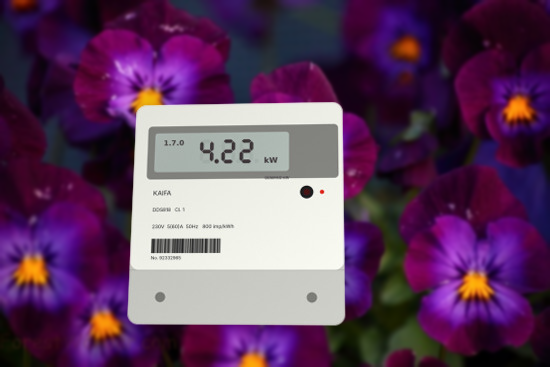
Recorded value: 4.22,kW
